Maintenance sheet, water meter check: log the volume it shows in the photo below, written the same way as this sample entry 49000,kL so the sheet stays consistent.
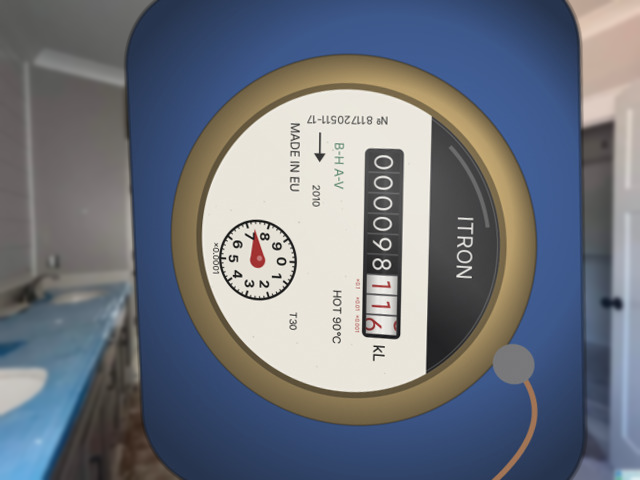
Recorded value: 98.1157,kL
